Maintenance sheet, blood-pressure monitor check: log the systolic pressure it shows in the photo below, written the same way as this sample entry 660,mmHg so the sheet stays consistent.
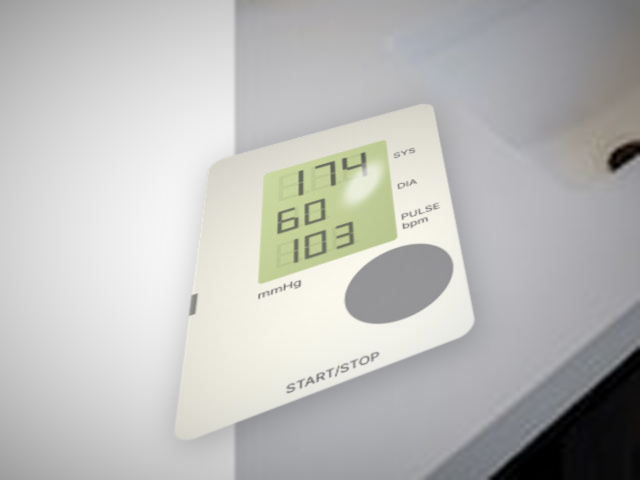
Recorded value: 174,mmHg
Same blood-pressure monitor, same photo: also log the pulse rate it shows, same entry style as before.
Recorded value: 103,bpm
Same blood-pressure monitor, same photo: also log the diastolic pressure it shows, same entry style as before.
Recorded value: 60,mmHg
